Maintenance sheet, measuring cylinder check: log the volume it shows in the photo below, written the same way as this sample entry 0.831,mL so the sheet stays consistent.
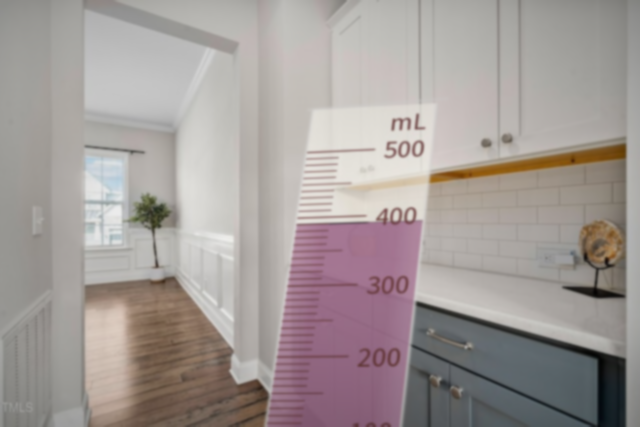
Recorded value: 390,mL
